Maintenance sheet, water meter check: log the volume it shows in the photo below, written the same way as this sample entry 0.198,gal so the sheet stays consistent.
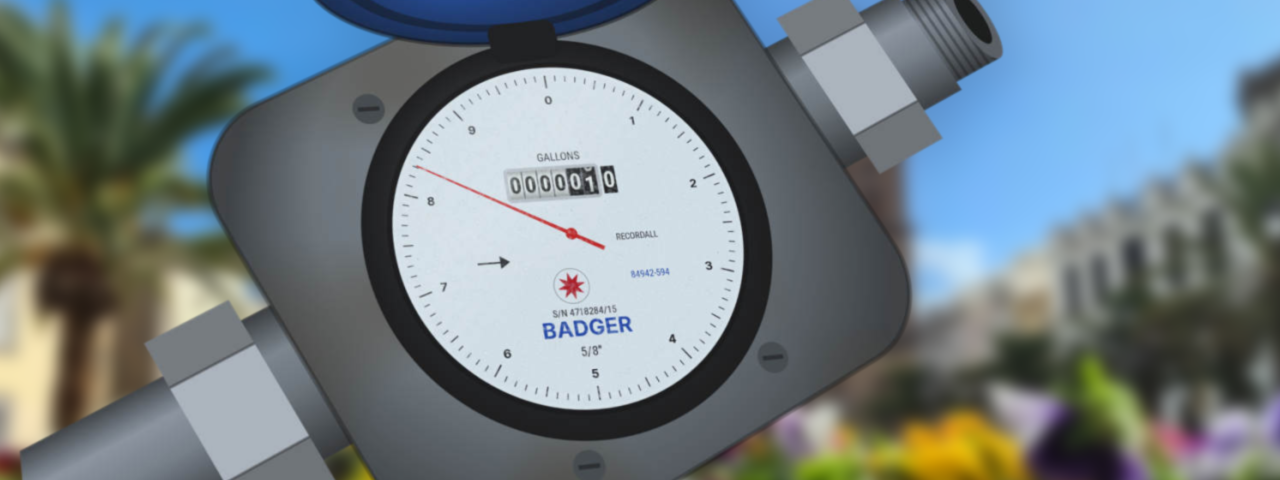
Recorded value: 8.3,gal
